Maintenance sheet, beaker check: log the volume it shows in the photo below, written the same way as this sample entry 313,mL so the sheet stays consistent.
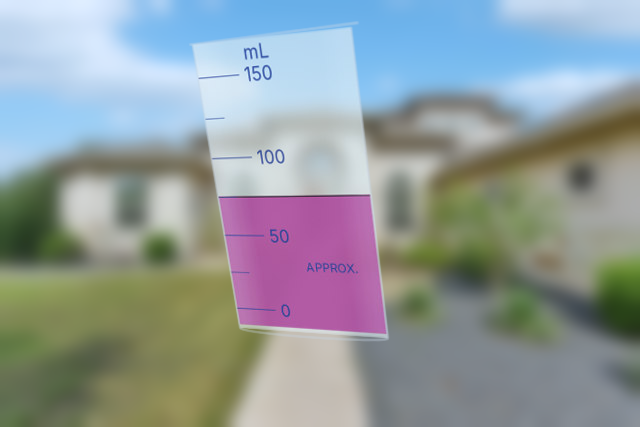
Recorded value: 75,mL
